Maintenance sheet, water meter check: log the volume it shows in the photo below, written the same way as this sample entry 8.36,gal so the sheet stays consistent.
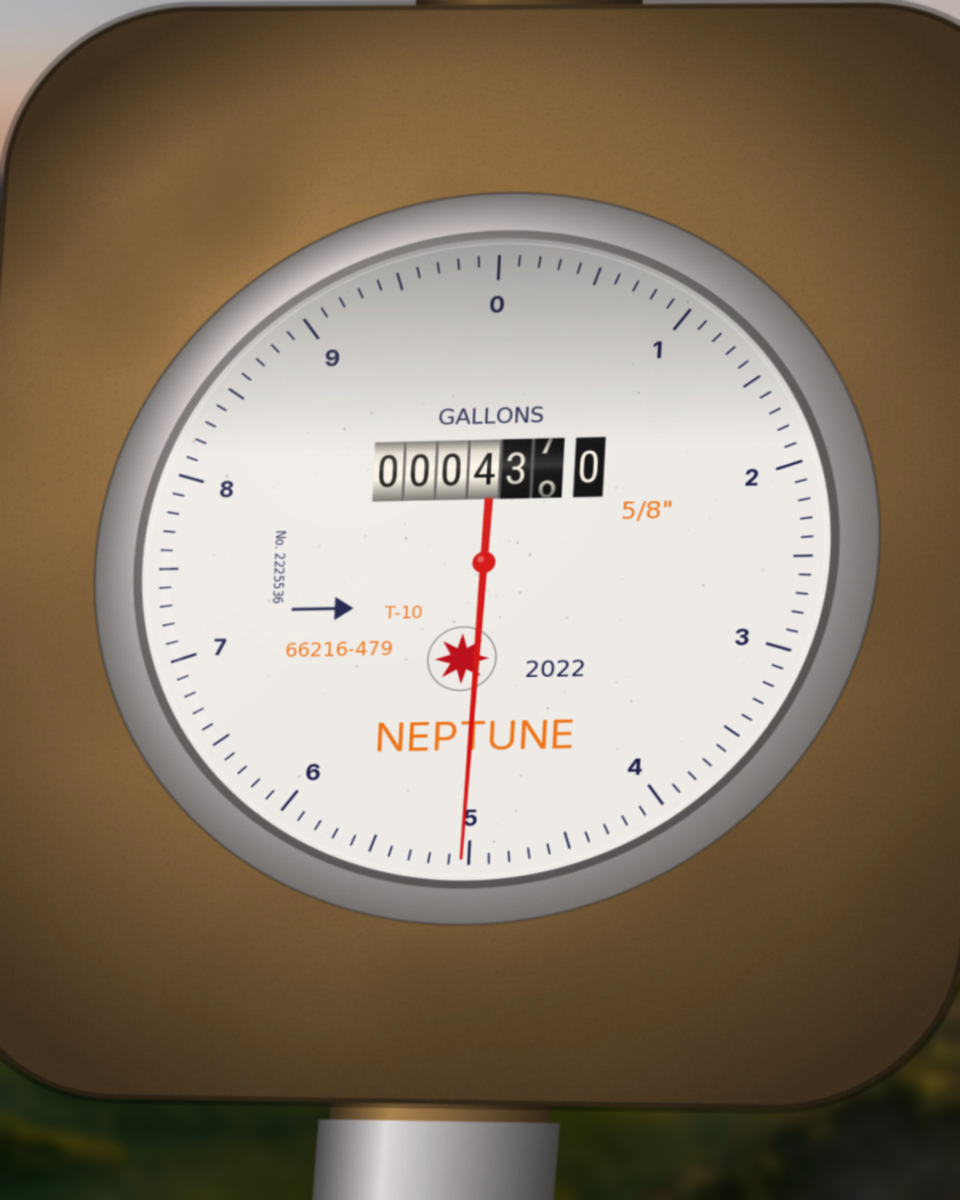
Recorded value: 4375.0,gal
